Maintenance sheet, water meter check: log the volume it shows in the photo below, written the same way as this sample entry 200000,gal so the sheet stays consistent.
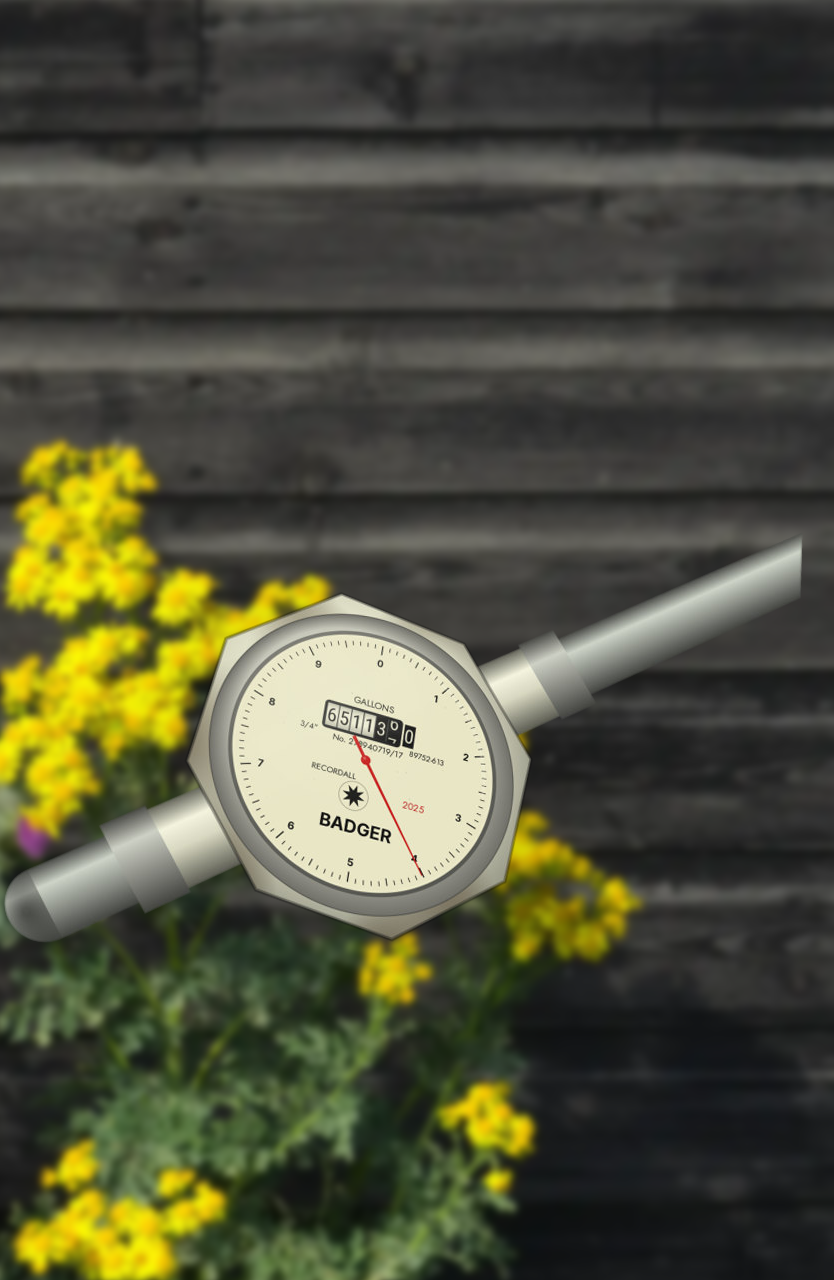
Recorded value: 6511364.0,gal
